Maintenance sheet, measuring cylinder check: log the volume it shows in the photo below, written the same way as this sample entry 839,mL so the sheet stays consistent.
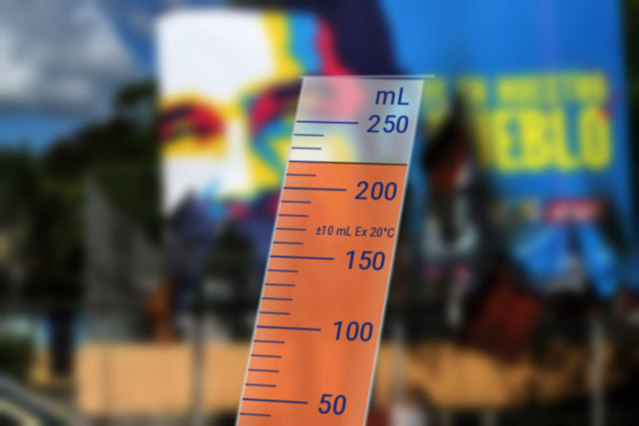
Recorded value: 220,mL
